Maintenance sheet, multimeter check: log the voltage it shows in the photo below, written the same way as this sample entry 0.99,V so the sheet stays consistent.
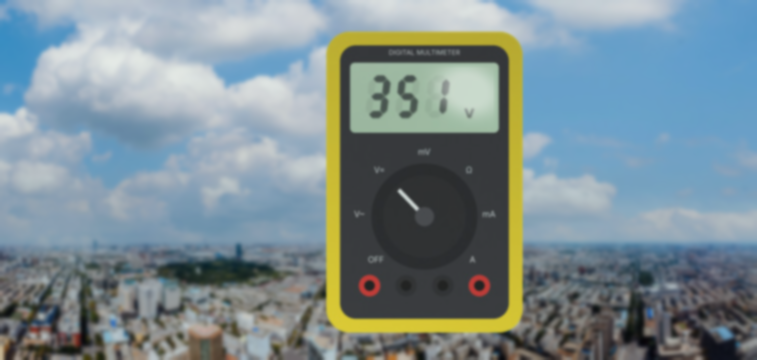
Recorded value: 351,V
